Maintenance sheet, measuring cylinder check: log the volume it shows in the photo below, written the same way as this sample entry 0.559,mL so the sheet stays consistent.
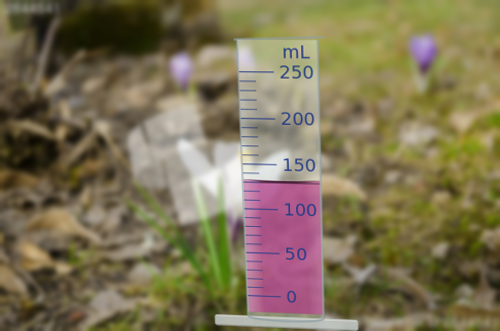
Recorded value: 130,mL
